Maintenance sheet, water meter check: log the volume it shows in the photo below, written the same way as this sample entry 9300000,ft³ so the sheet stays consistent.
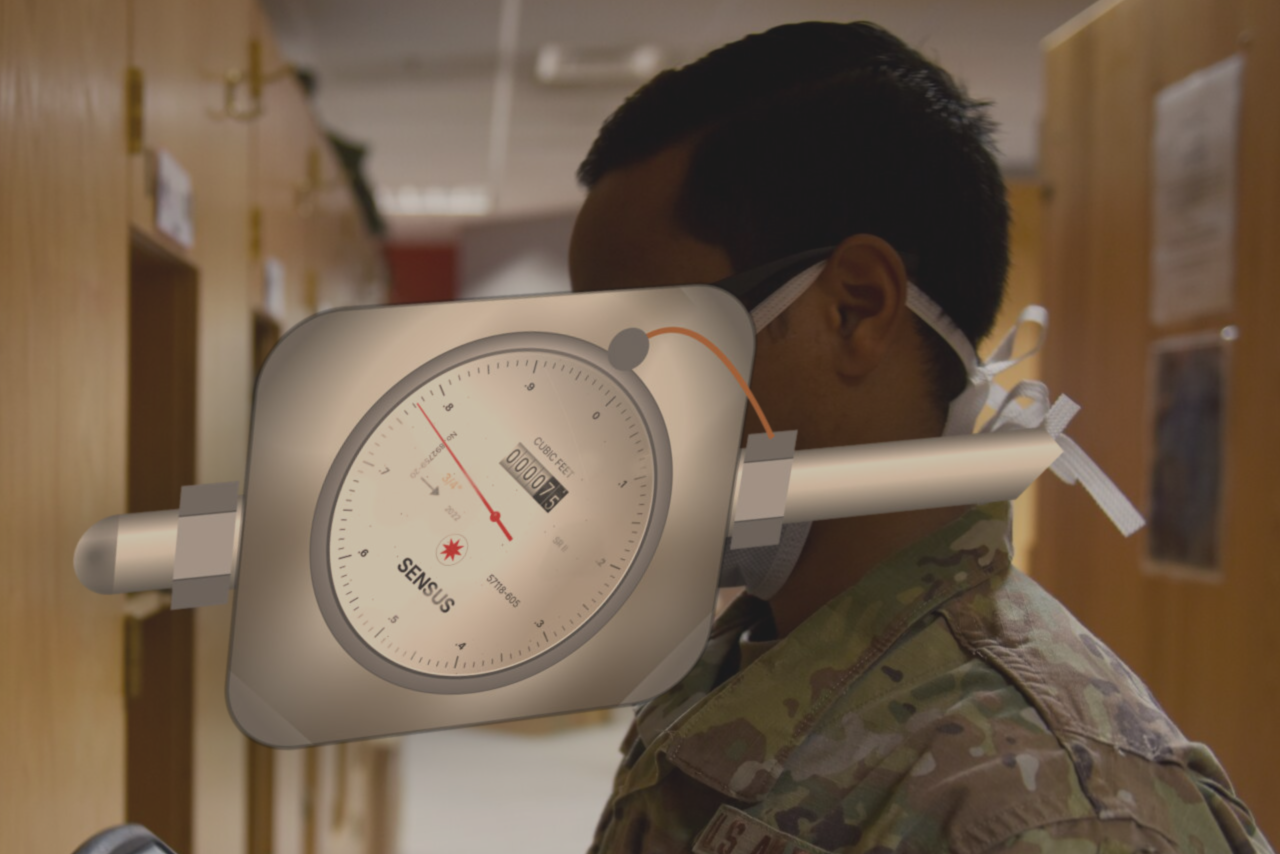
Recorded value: 74.77,ft³
